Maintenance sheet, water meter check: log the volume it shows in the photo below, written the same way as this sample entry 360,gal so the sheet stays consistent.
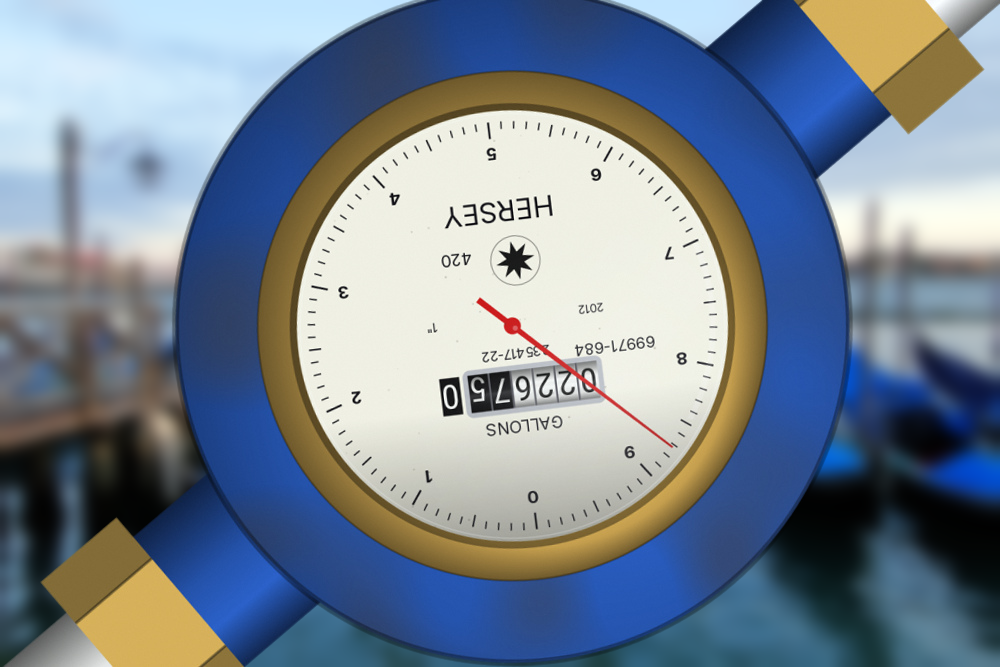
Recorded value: 226748.7,gal
